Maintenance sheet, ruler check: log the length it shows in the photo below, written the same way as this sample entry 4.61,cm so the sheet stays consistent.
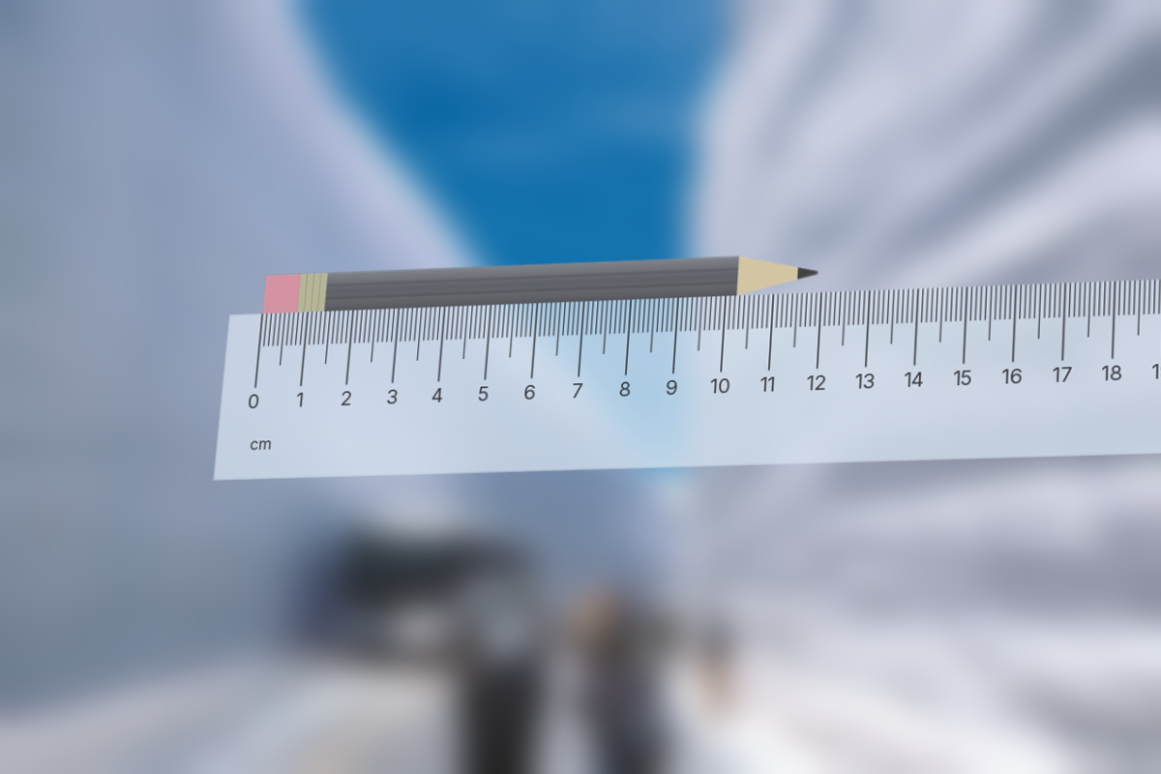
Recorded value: 11.9,cm
